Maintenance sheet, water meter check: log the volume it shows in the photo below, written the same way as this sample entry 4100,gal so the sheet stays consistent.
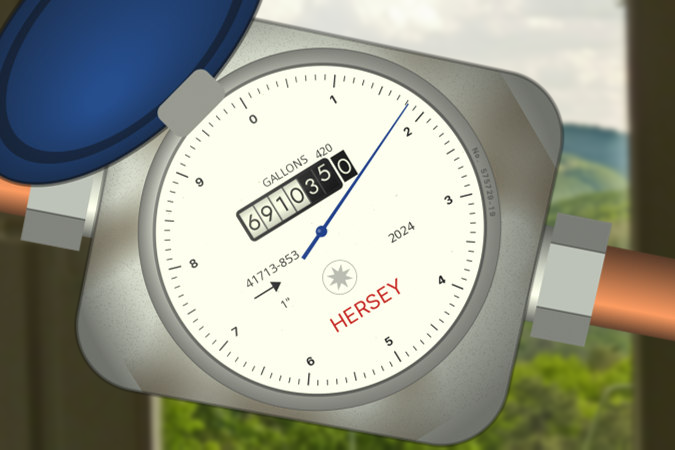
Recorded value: 6910351.8,gal
